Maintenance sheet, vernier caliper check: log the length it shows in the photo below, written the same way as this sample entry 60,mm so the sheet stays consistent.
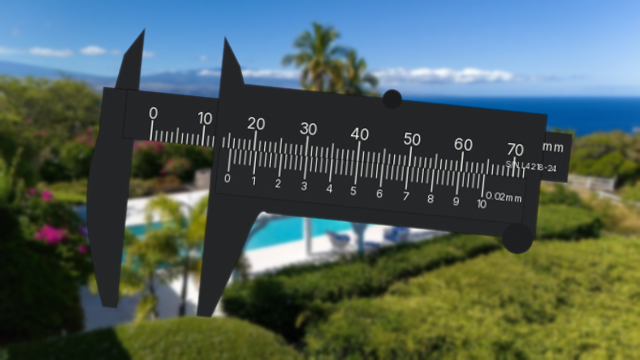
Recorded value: 15.5,mm
